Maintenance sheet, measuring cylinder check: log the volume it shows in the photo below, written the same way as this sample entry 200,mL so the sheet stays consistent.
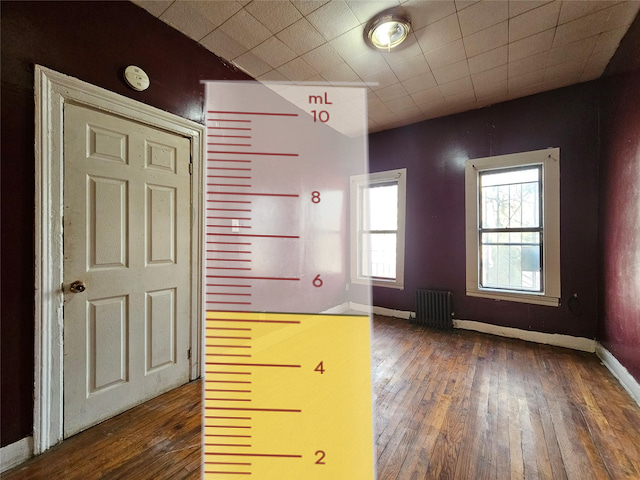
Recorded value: 5.2,mL
